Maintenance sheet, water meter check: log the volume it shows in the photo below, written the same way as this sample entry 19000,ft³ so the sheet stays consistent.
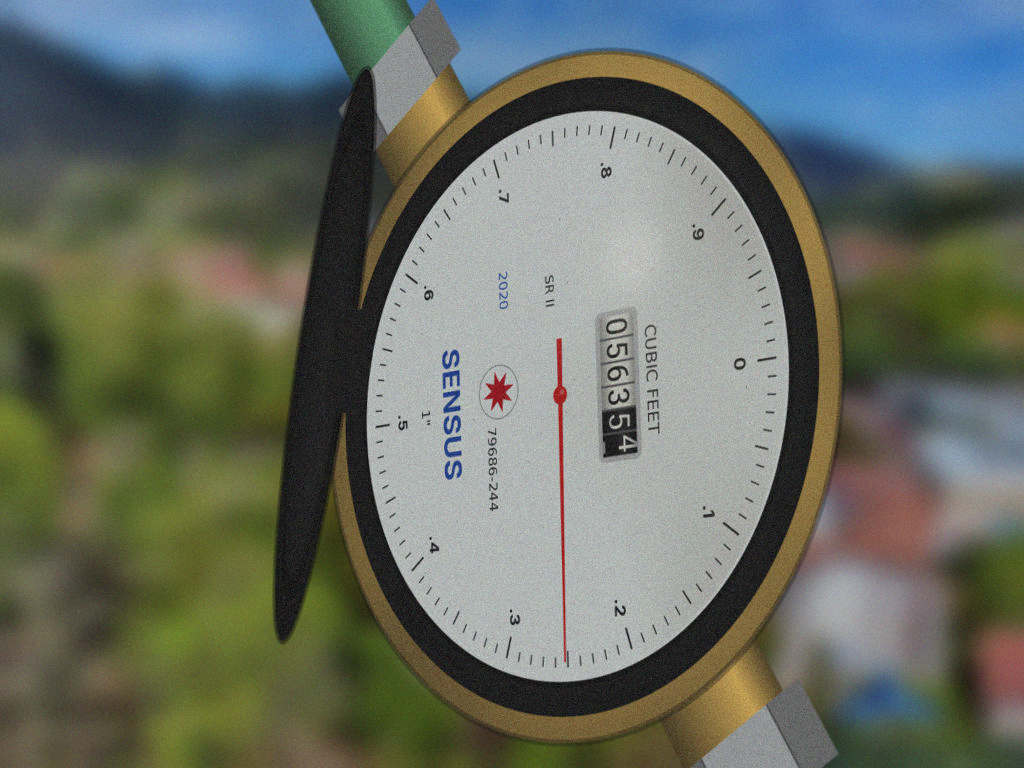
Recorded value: 56354.25,ft³
